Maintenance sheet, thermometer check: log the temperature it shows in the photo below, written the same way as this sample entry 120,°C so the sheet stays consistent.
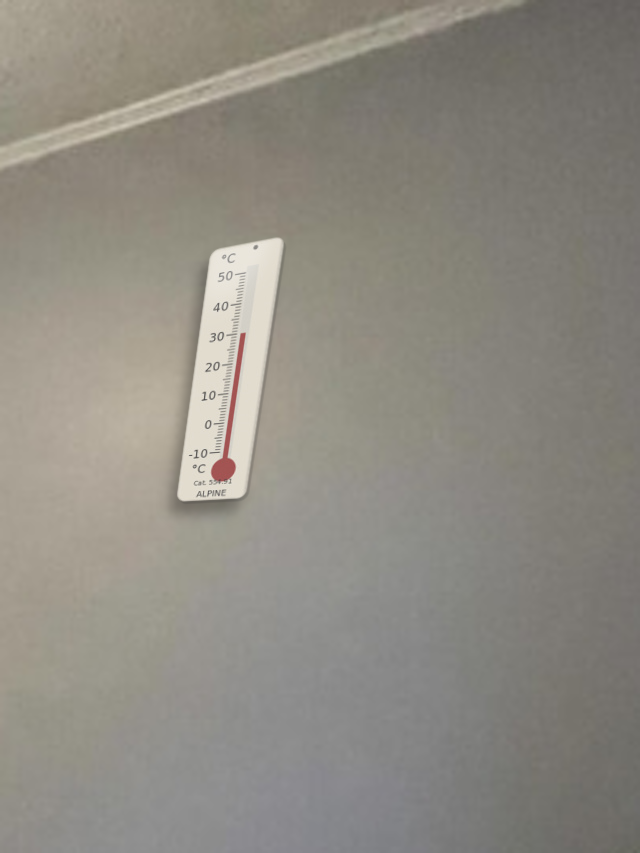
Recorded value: 30,°C
